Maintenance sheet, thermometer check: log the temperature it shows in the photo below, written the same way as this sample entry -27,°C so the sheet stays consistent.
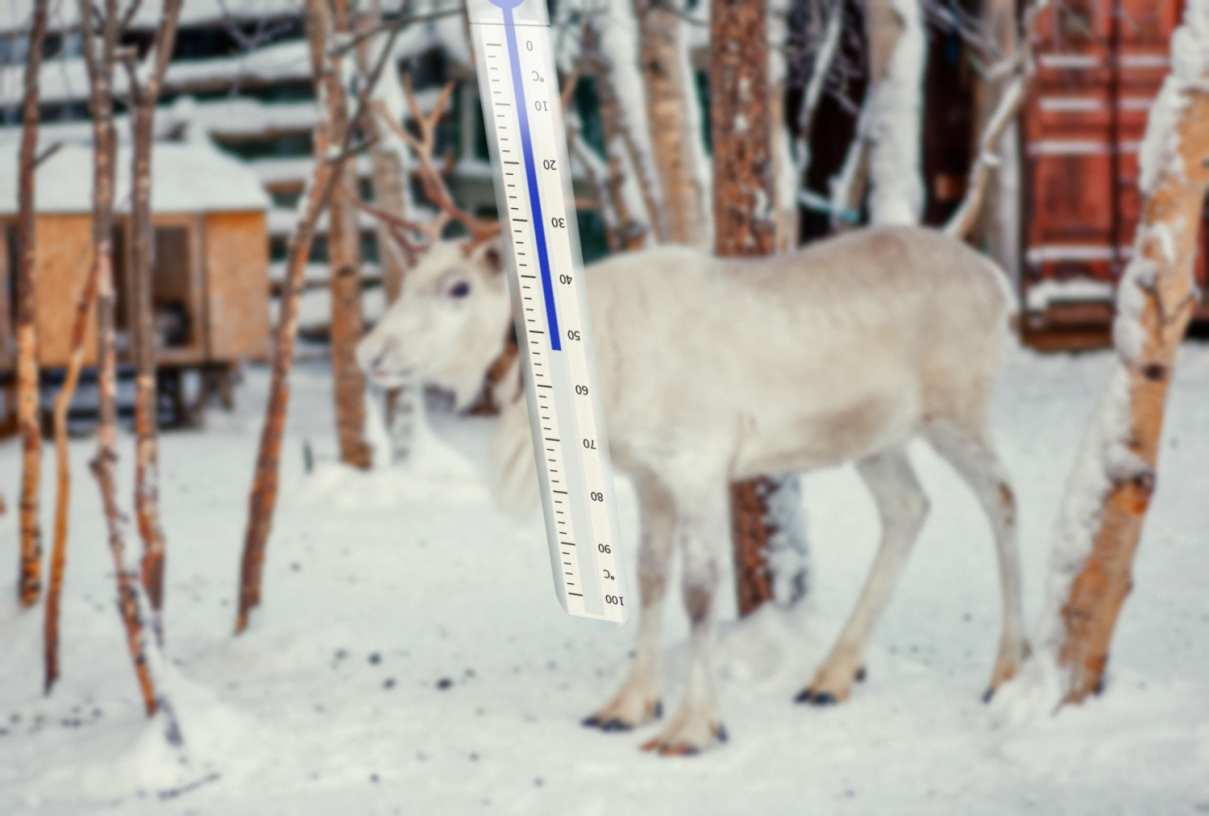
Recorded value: 53,°C
